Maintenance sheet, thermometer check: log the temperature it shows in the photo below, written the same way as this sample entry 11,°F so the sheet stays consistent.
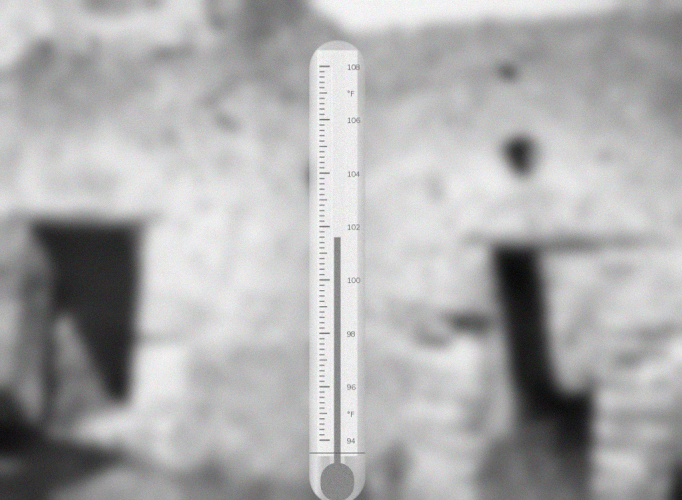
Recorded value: 101.6,°F
